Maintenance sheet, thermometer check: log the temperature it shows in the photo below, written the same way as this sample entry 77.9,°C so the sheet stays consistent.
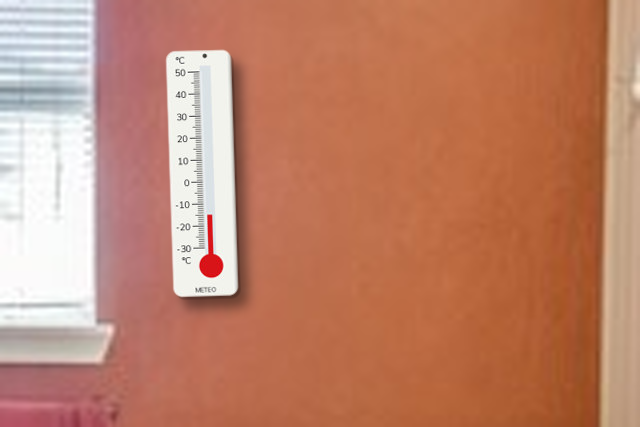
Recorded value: -15,°C
